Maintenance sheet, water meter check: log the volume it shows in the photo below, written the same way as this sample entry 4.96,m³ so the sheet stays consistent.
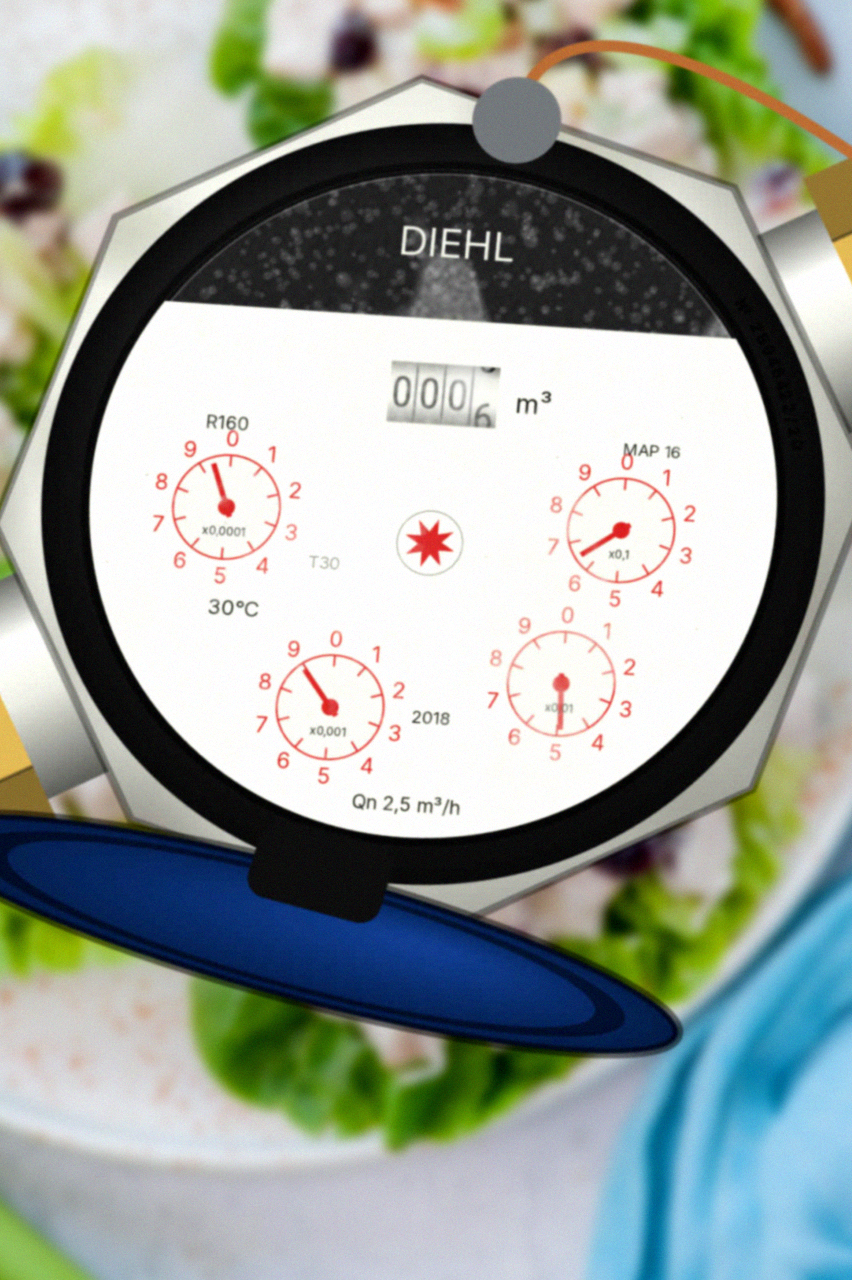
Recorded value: 5.6489,m³
